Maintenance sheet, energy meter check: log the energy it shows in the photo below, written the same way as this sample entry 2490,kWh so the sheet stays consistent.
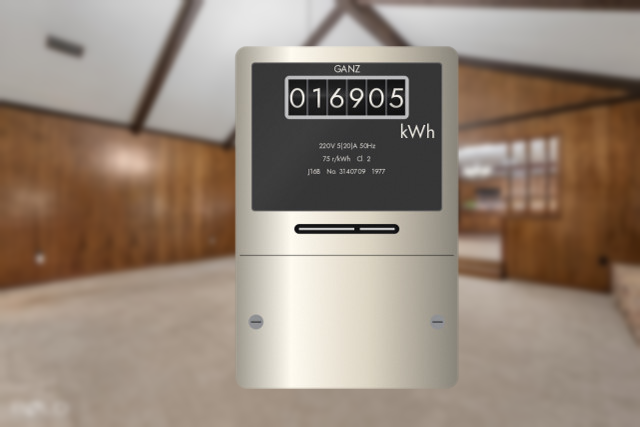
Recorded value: 16905,kWh
